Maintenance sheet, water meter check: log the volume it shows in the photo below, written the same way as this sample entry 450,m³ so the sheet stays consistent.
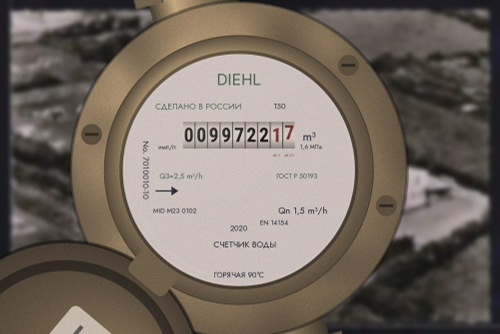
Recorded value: 99722.17,m³
